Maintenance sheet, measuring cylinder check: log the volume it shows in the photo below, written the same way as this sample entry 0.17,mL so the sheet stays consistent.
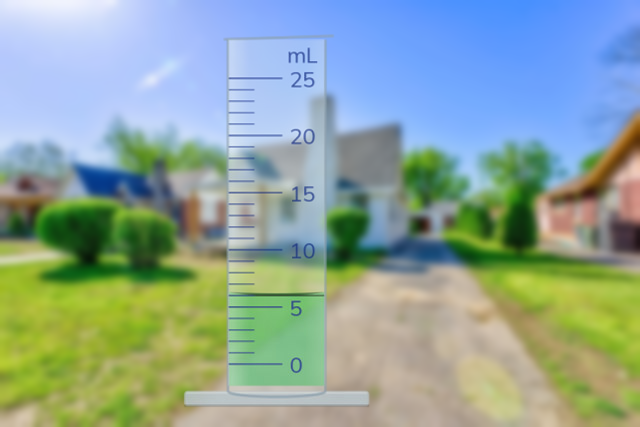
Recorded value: 6,mL
